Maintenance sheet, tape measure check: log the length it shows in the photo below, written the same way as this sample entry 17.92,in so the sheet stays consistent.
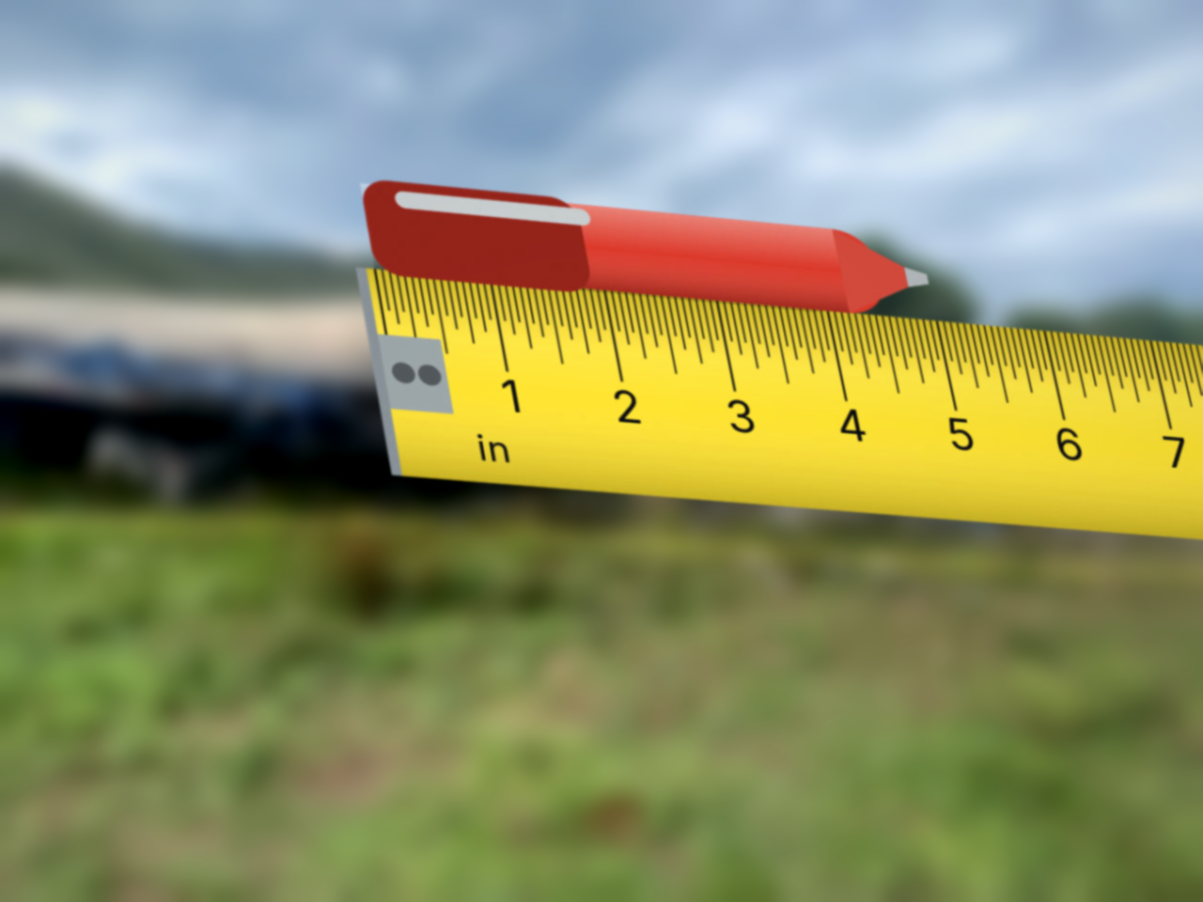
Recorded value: 5,in
